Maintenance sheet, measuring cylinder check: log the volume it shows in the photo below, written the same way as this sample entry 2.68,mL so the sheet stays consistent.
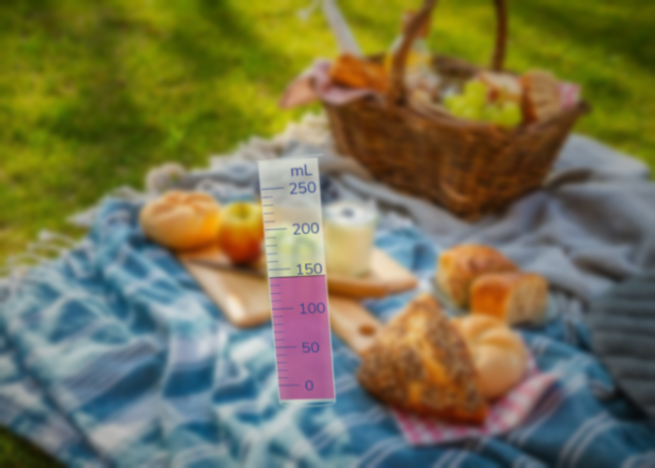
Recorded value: 140,mL
